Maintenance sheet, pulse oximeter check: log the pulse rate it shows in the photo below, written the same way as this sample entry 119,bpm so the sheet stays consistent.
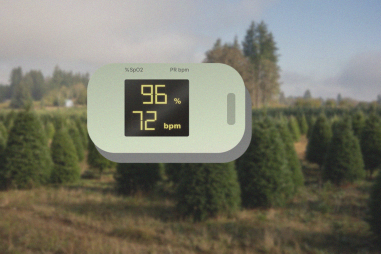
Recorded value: 72,bpm
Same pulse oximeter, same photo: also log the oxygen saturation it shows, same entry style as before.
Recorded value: 96,%
